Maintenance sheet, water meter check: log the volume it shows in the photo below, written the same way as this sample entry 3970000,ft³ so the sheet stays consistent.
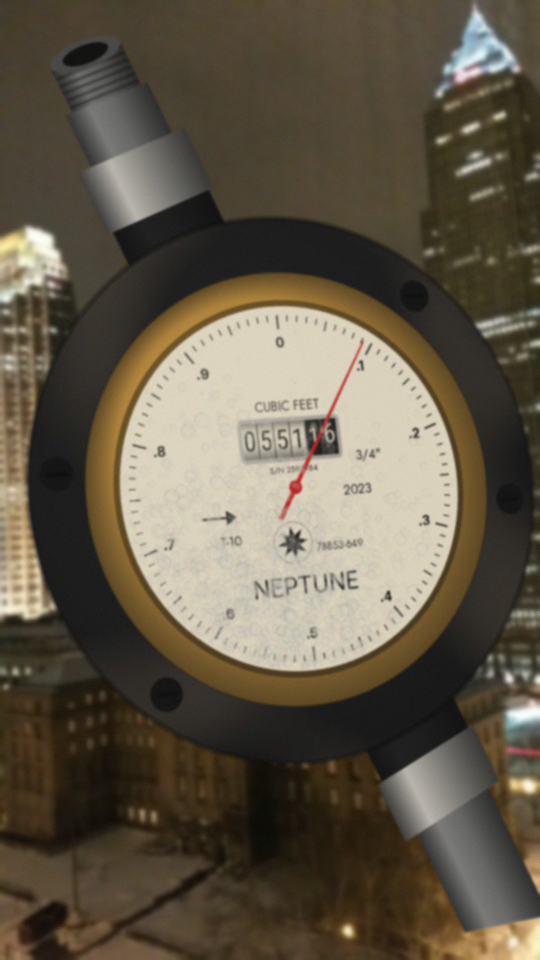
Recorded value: 55116.09,ft³
